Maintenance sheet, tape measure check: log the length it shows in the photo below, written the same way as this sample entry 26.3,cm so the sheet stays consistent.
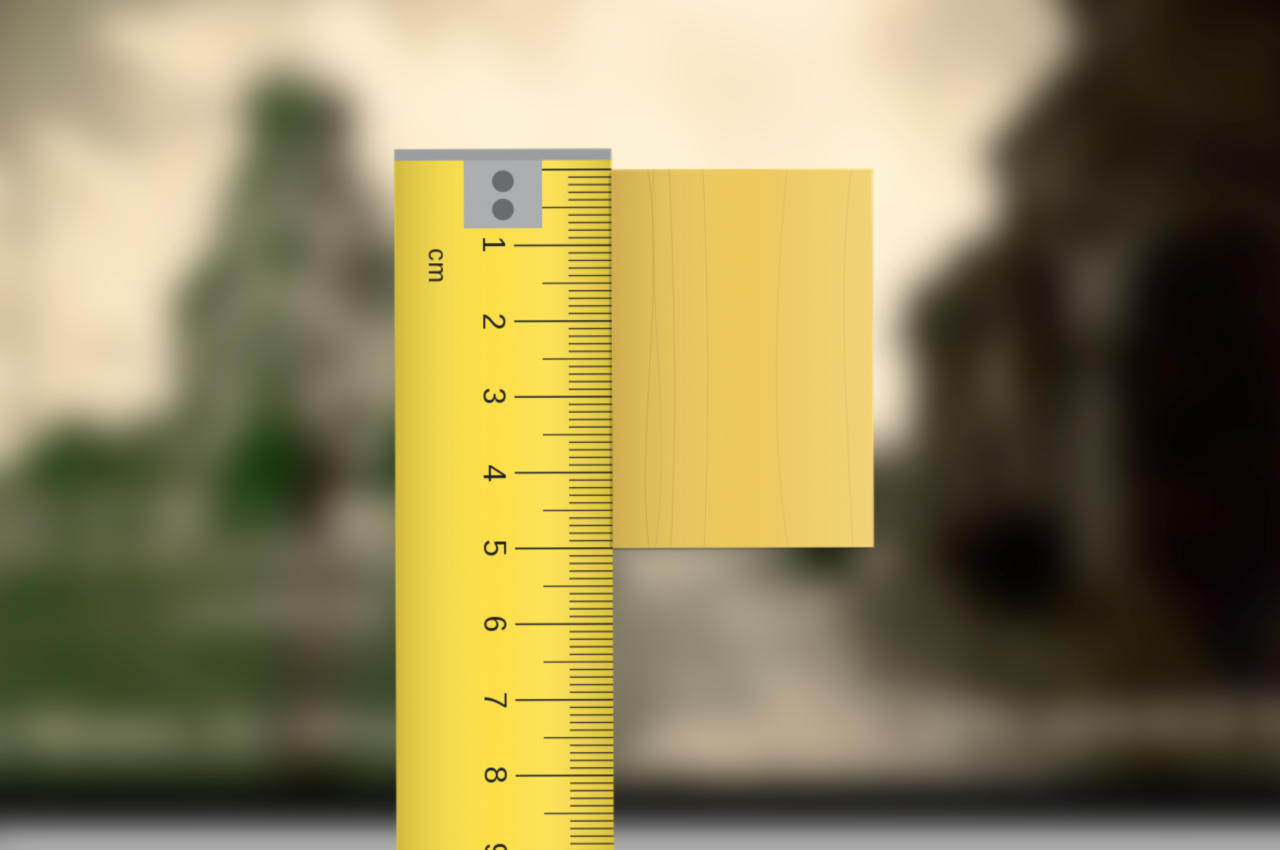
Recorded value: 5,cm
